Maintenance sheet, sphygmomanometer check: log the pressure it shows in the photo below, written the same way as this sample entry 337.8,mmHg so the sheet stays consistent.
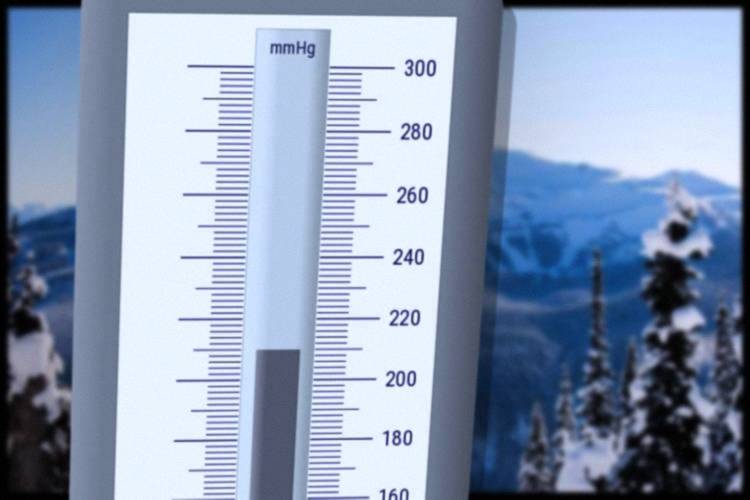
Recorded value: 210,mmHg
